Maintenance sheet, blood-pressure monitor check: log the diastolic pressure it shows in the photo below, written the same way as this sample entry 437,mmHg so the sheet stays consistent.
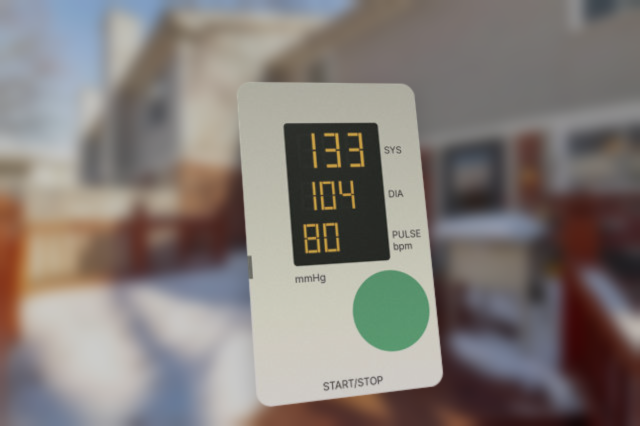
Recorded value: 104,mmHg
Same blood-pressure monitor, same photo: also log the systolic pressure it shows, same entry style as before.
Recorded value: 133,mmHg
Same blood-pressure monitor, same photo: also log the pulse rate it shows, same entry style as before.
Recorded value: 80,bpm
